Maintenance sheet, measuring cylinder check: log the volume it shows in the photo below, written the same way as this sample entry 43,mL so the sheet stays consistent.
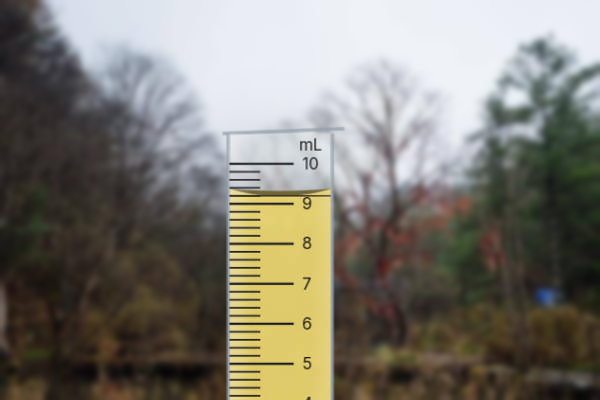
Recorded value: 9.2,mL
